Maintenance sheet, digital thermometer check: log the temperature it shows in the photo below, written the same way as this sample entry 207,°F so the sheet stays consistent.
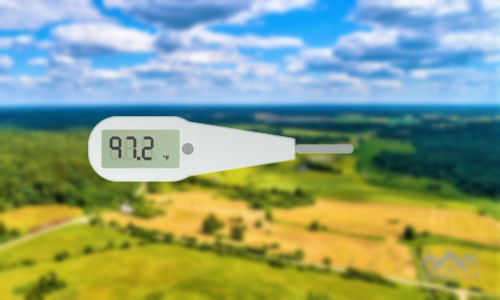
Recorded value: 97.2,°F
